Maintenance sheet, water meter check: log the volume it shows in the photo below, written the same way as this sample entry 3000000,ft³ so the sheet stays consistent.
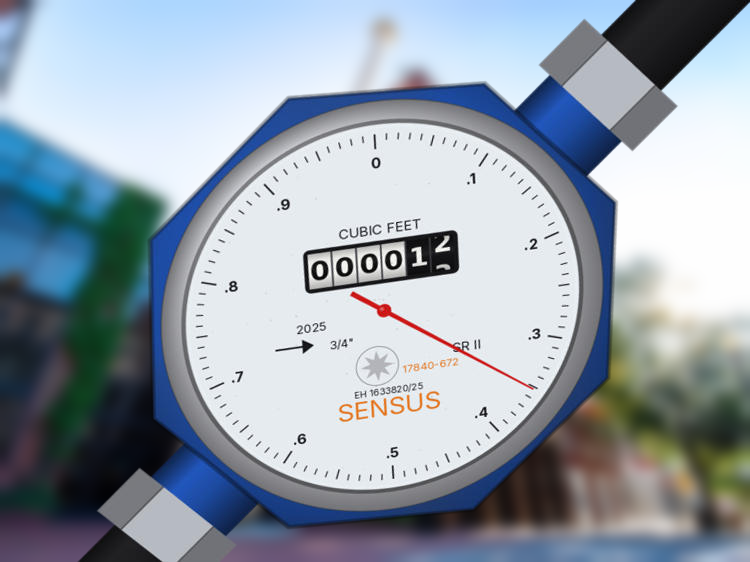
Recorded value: 12.35,ft³
